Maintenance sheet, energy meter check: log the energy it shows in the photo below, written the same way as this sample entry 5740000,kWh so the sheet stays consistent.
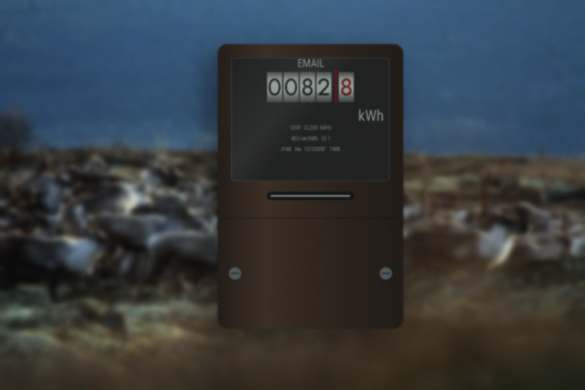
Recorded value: 82.8,kWh
